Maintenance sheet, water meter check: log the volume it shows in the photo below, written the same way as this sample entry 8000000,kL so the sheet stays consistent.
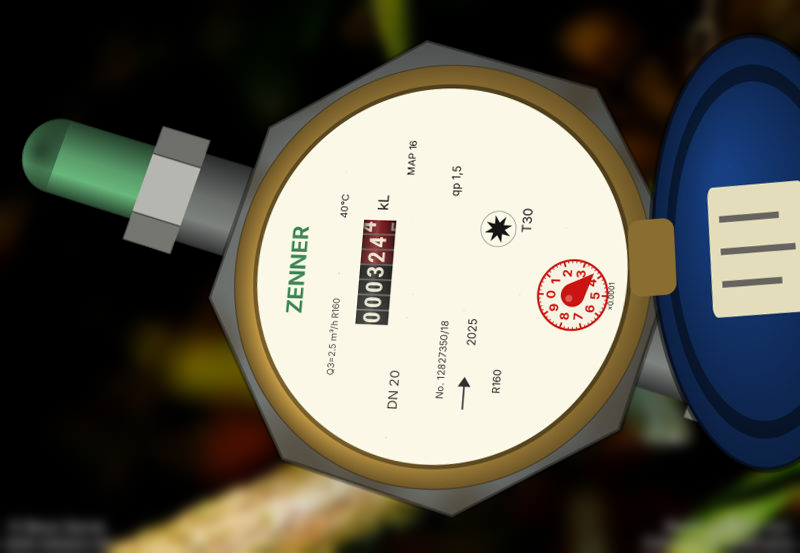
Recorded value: 3.2443,kL
